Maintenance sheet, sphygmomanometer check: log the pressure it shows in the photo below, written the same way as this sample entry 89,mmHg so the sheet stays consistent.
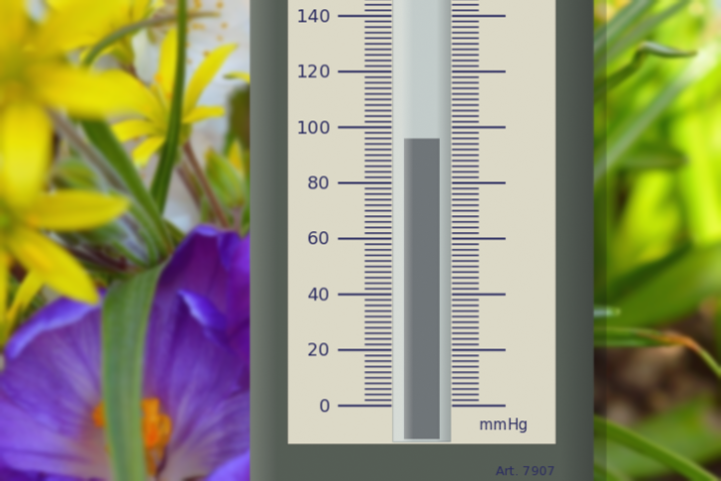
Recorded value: 96,mmHg
